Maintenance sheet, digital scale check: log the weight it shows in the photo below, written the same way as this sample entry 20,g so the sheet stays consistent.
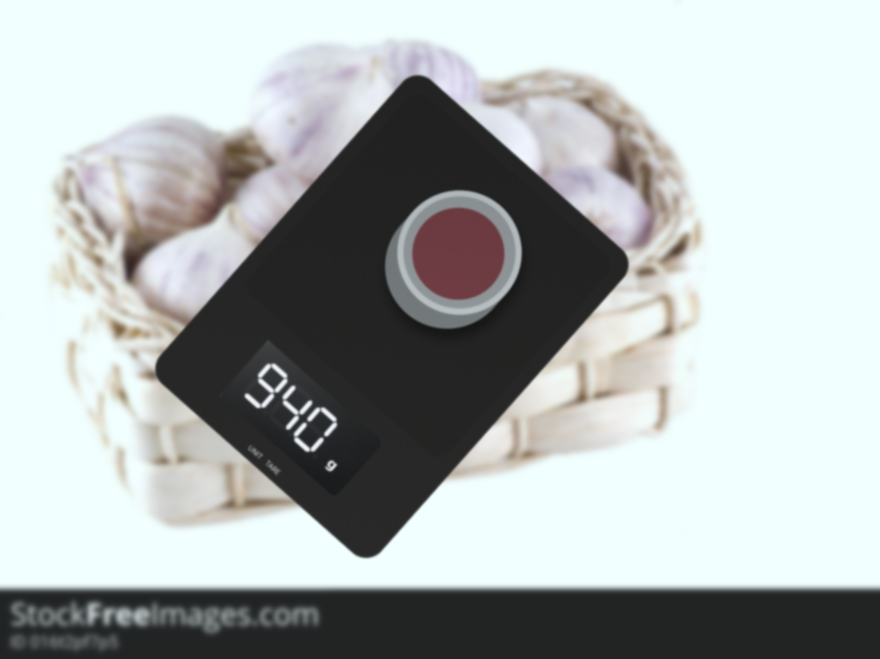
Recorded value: 940,g
